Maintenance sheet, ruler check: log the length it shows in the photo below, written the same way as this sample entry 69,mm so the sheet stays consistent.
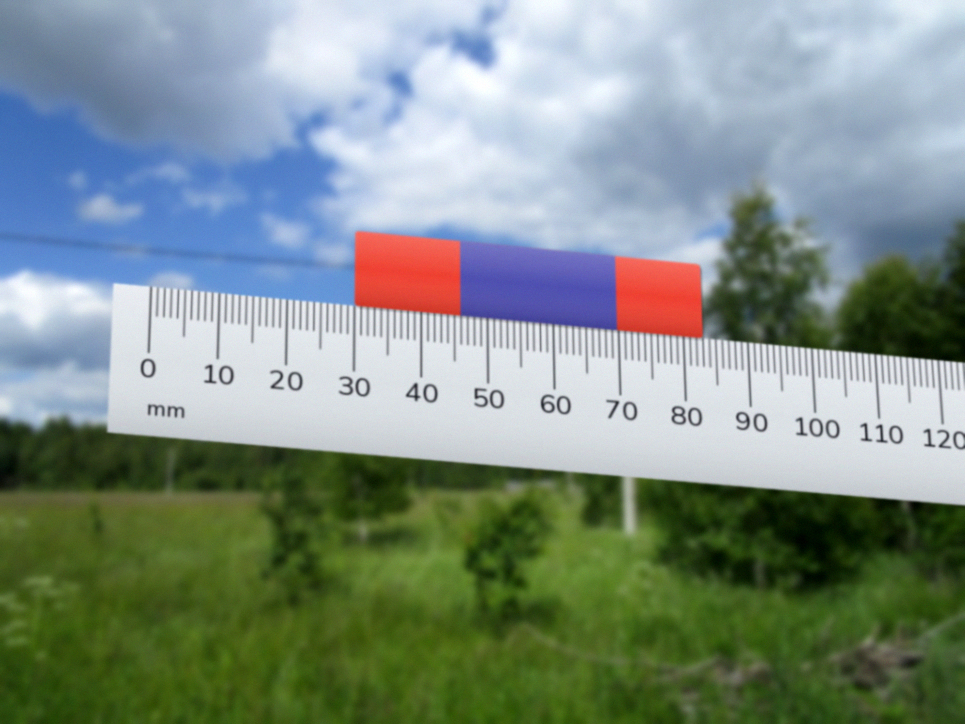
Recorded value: 53,mm
